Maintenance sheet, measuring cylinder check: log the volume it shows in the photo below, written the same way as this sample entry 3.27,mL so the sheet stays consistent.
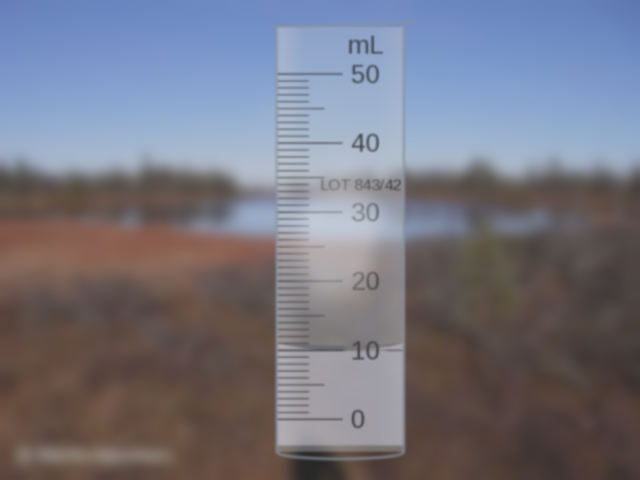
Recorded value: 10,mL
